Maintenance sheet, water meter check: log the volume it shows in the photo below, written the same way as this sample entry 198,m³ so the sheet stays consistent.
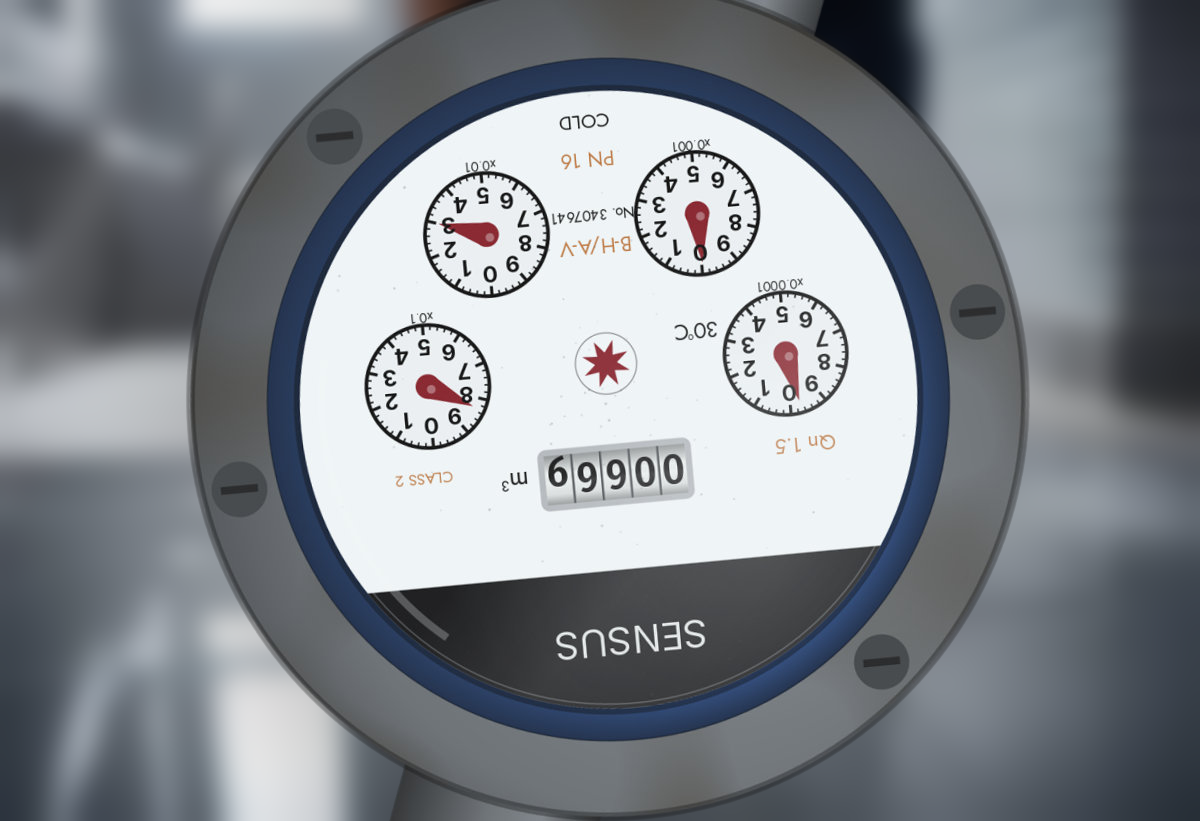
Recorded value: 668.8299,m³
